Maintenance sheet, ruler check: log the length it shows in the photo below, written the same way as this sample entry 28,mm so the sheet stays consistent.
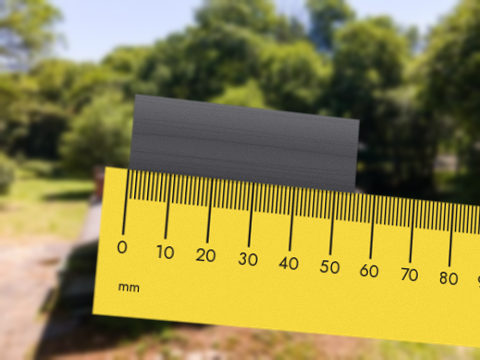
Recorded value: 55,mm
